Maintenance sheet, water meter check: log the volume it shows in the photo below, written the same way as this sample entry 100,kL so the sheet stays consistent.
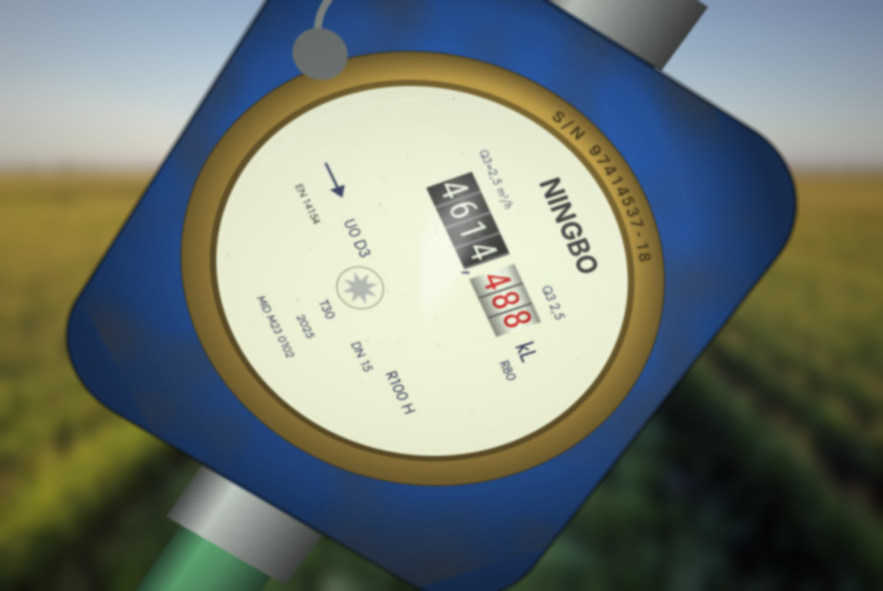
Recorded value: 4614.488,kL
